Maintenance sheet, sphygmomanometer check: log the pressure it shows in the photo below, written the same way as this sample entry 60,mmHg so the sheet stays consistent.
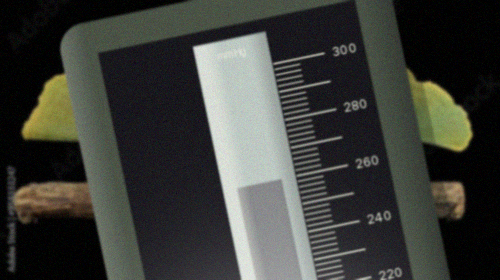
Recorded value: 260,mmHg
